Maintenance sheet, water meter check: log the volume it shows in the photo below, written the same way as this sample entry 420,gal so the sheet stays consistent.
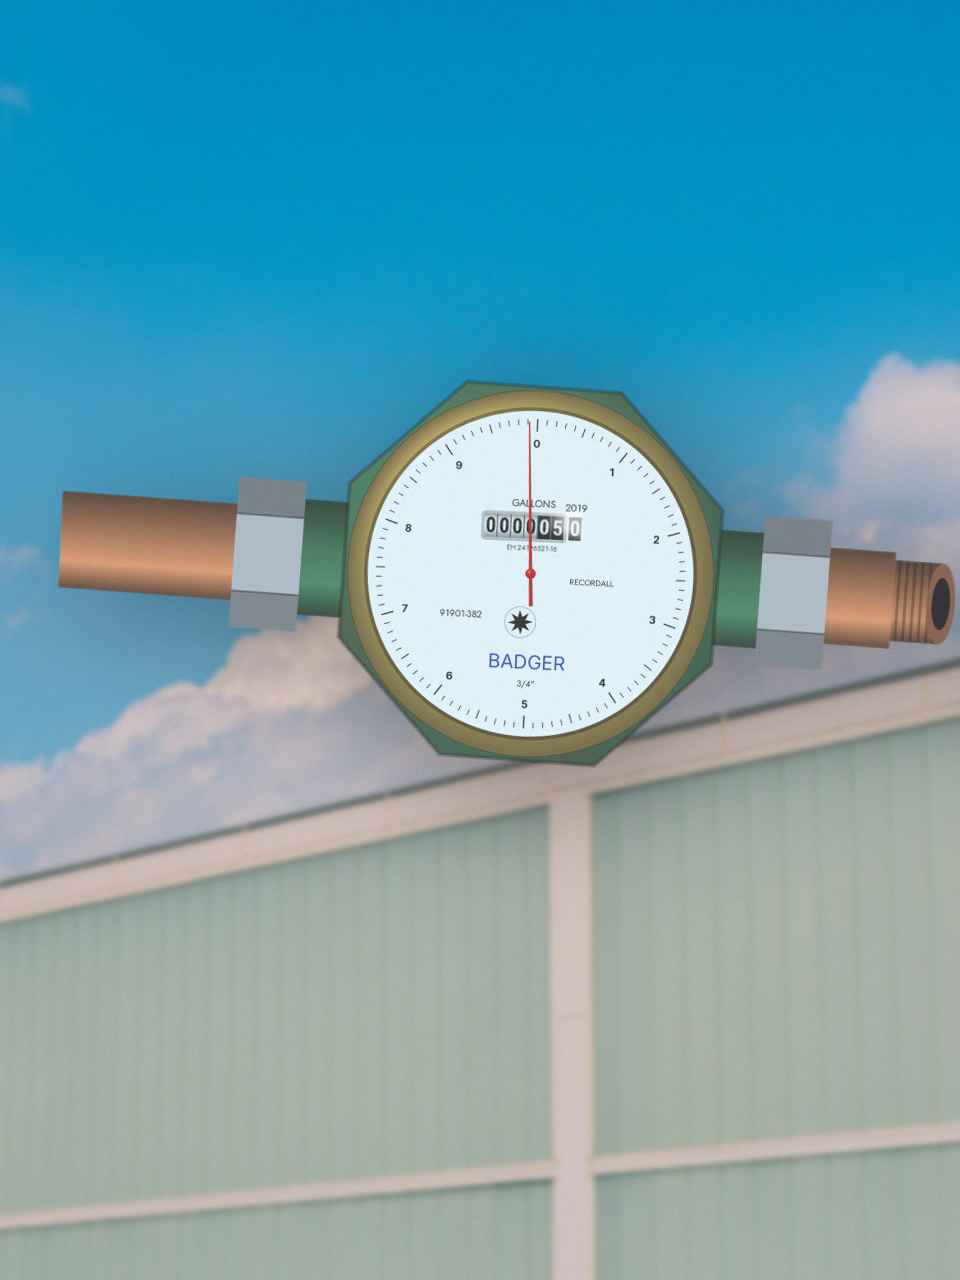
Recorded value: 49.9,gal
